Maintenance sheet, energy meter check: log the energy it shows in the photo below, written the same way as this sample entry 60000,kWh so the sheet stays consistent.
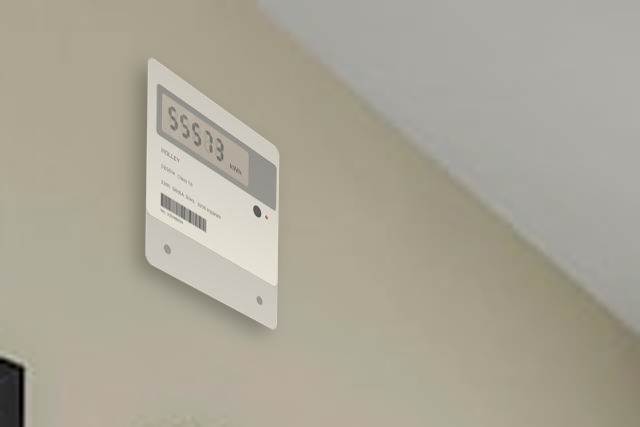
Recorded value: 55573,kWh
